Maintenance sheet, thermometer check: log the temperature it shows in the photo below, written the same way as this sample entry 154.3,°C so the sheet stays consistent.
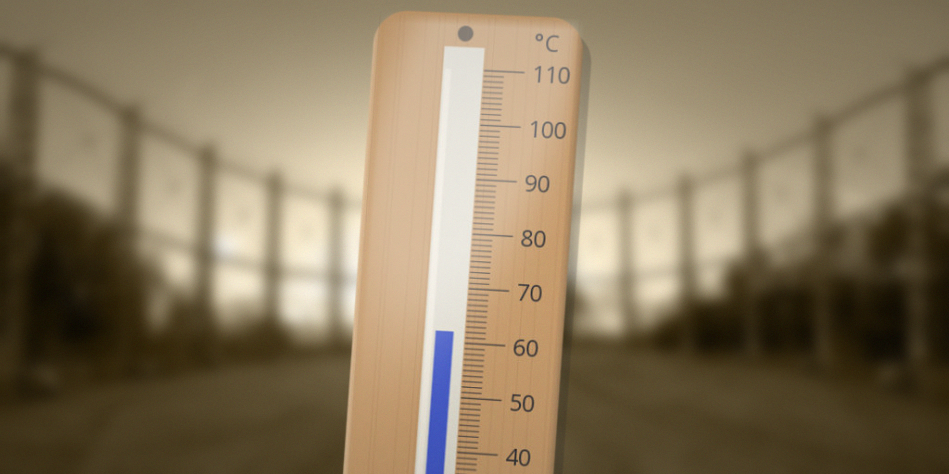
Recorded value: 62,°C
